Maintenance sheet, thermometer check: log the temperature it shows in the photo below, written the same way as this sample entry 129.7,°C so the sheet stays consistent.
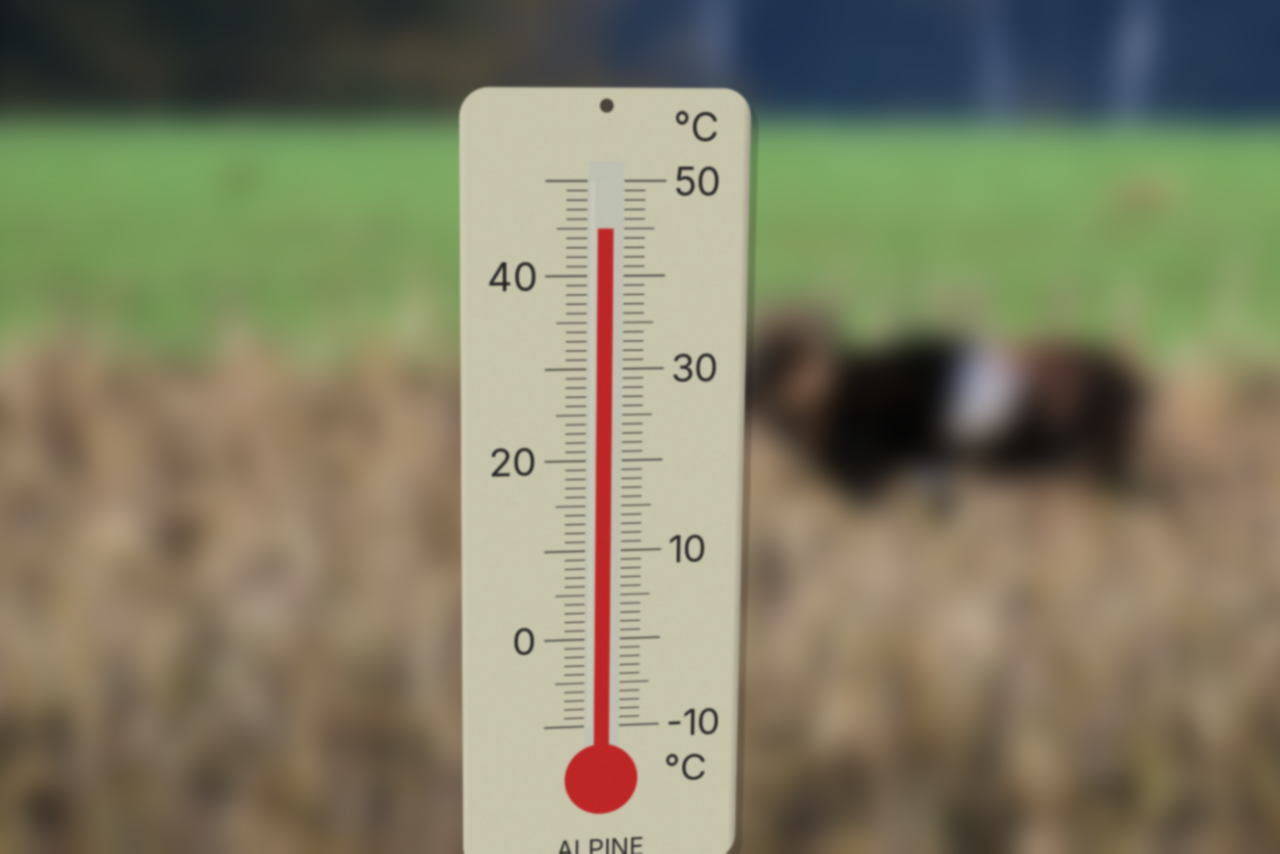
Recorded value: 45,°C
